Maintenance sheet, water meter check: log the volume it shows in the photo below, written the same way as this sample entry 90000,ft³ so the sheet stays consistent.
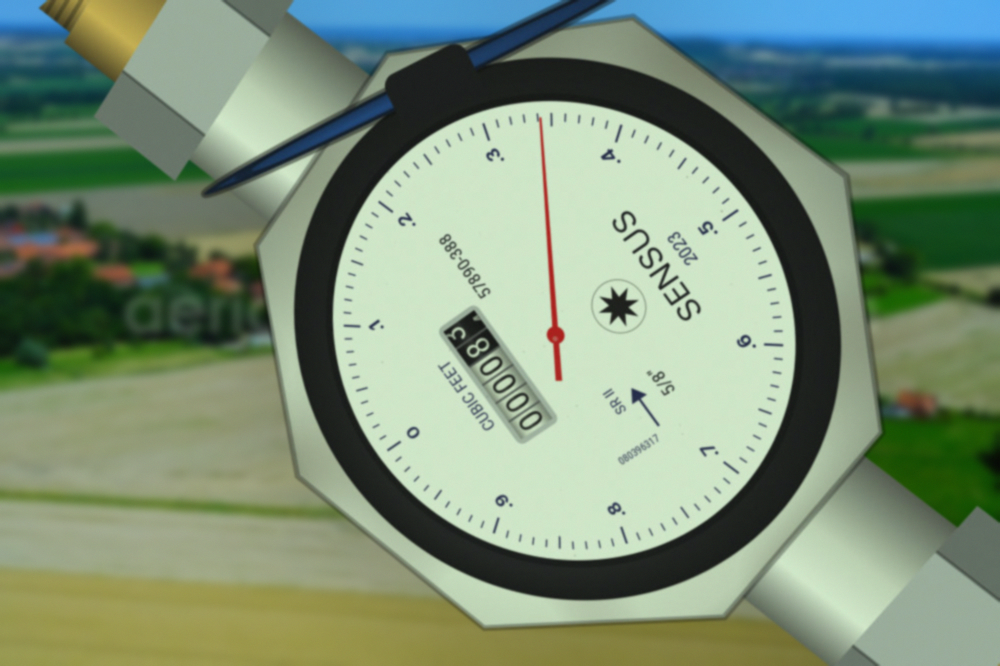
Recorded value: 83.34,ft³
